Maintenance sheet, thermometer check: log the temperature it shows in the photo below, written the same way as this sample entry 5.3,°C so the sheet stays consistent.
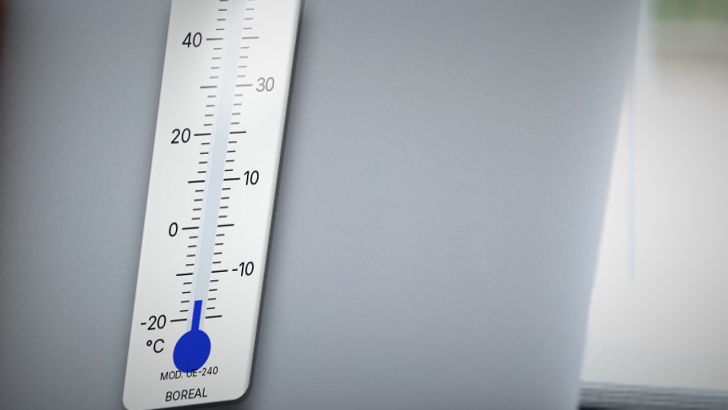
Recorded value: -16,°C
